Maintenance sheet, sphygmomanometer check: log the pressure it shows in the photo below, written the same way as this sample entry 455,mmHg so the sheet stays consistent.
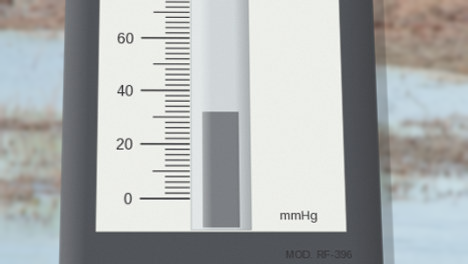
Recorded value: 32,mmHg
